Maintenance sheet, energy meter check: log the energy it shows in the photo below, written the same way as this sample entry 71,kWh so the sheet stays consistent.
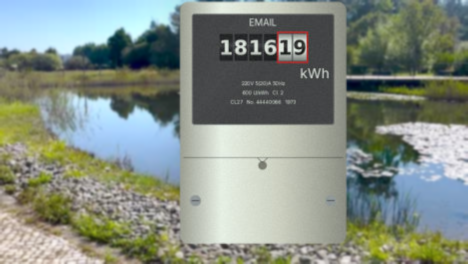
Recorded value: 1816.19,kWh
